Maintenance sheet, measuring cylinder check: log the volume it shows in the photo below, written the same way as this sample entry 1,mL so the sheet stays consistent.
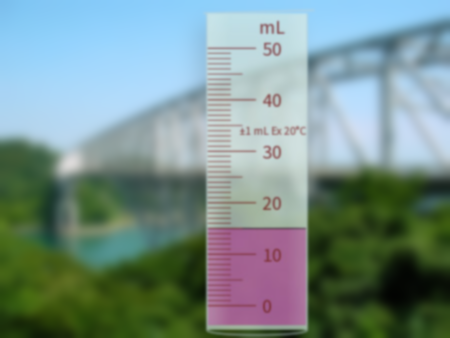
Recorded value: 15,mL
